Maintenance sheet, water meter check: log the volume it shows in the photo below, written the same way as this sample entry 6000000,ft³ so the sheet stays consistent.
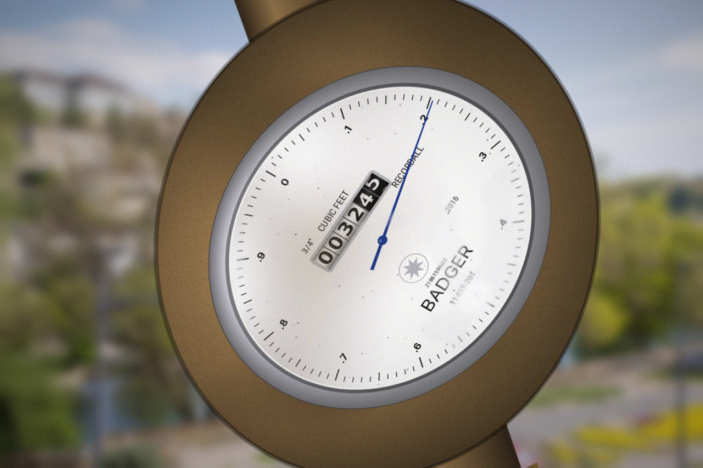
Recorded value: 3245.20,ft³
